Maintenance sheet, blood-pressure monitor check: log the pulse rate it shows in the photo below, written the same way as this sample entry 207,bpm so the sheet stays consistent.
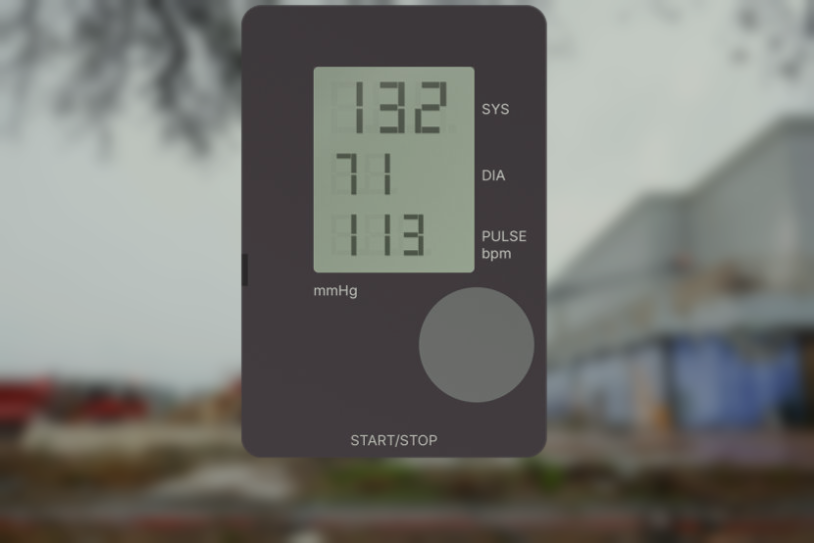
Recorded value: 113,bpm
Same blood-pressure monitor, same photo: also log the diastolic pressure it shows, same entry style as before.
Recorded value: 71,mmHg
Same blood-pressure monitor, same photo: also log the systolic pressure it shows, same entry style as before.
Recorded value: 132,mmHg
